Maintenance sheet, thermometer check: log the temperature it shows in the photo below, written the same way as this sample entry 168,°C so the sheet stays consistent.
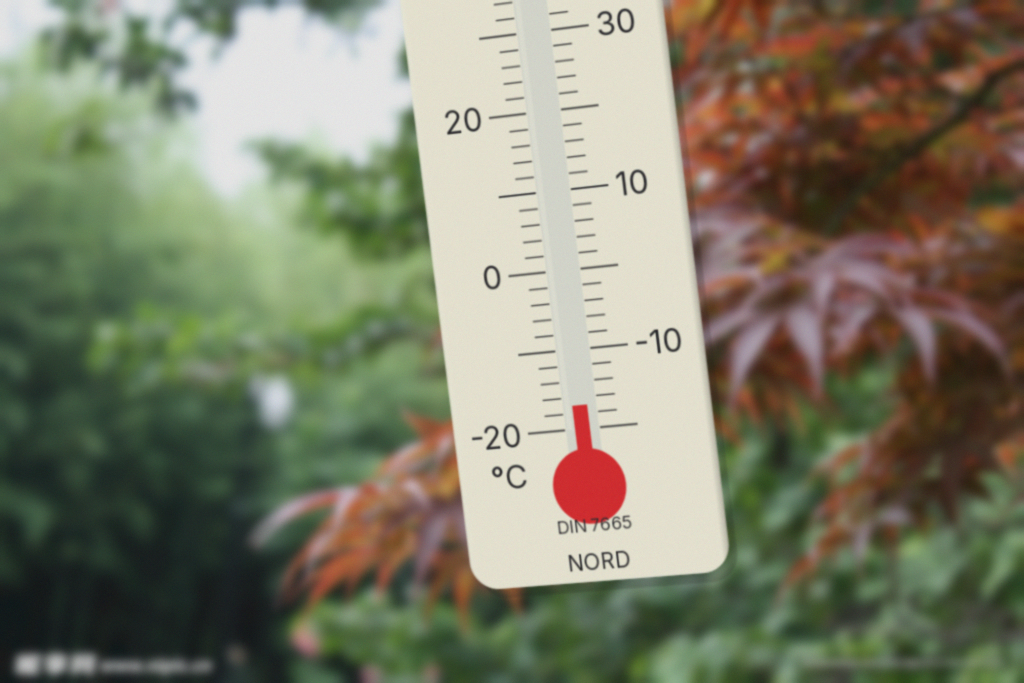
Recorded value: -17,°C
